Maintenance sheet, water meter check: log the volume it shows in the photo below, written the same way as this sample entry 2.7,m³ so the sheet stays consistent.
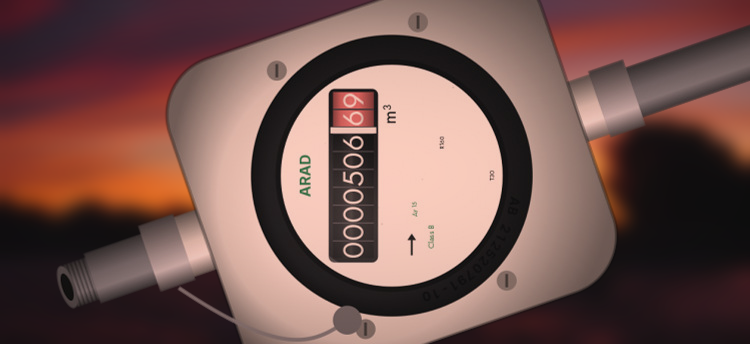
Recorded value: 506.69,m³
